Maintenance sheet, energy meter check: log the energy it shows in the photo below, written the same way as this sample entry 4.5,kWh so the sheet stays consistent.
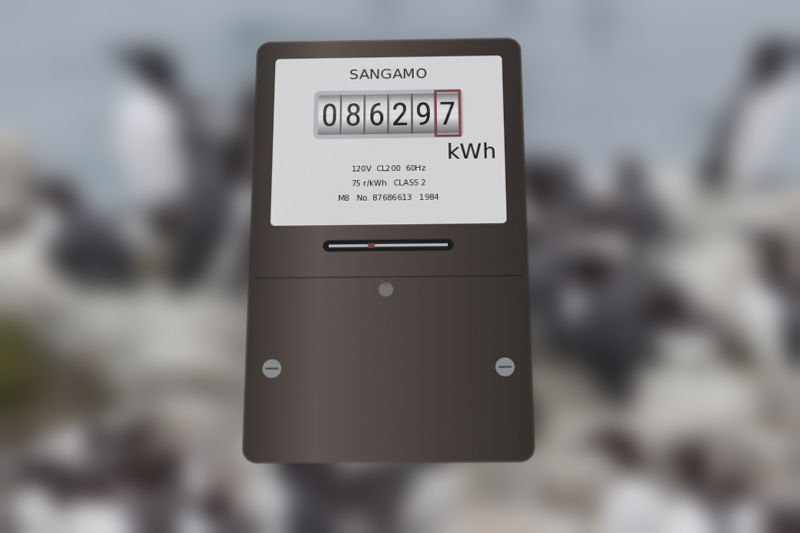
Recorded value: 8629.7,kWh
